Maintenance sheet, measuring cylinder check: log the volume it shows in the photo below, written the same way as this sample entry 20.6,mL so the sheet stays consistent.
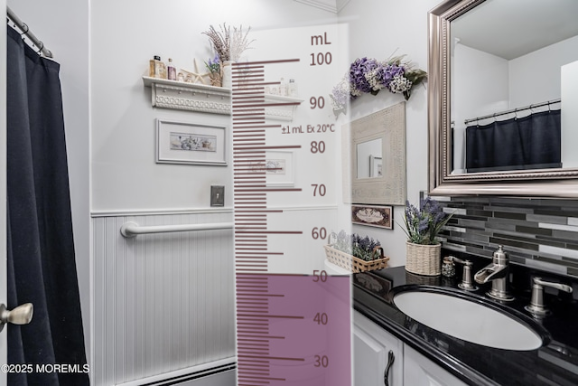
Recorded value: 50,mL
